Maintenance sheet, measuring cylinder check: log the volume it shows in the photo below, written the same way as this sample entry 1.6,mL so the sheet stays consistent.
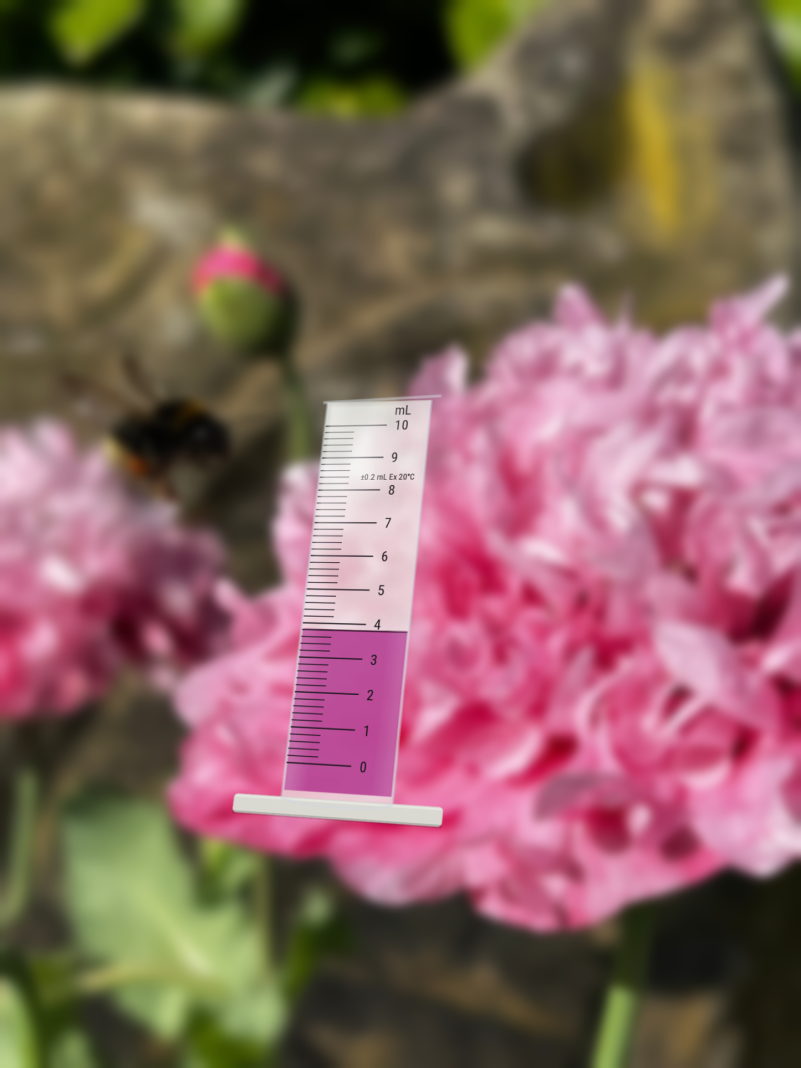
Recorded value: 3.8,mL
